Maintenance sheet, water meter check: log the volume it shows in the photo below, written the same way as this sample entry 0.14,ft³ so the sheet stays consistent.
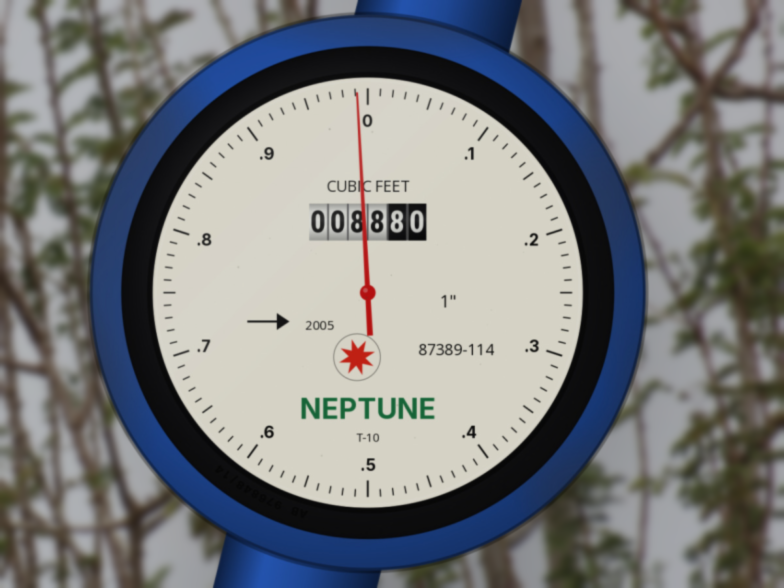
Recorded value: 8879.99,ft³
